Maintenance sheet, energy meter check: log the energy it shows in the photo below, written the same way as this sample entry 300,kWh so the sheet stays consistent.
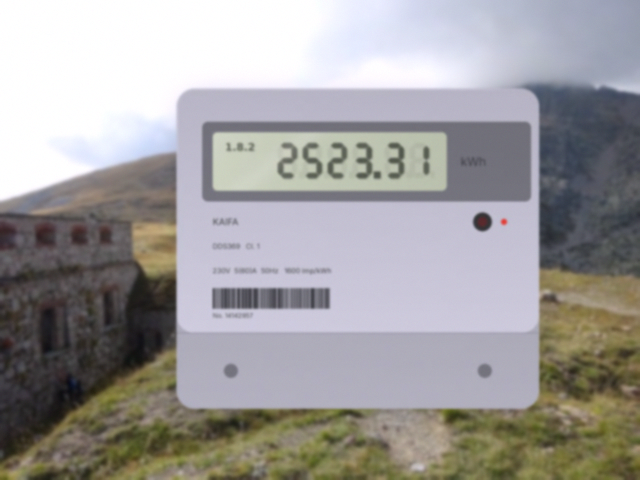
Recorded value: 2523.31,kWh
